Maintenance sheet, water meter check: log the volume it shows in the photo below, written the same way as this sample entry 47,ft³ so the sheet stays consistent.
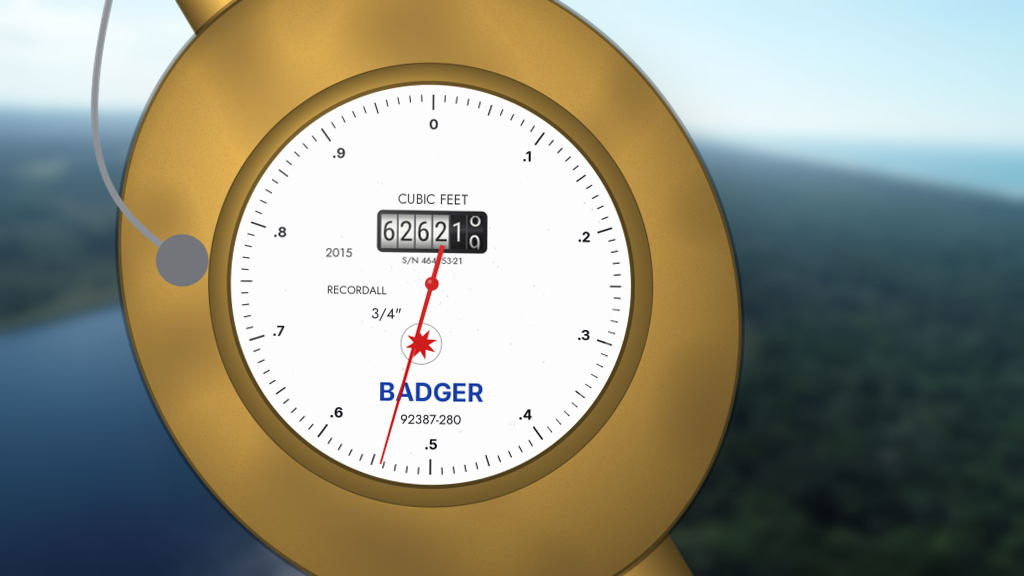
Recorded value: 626218.54,ft³
